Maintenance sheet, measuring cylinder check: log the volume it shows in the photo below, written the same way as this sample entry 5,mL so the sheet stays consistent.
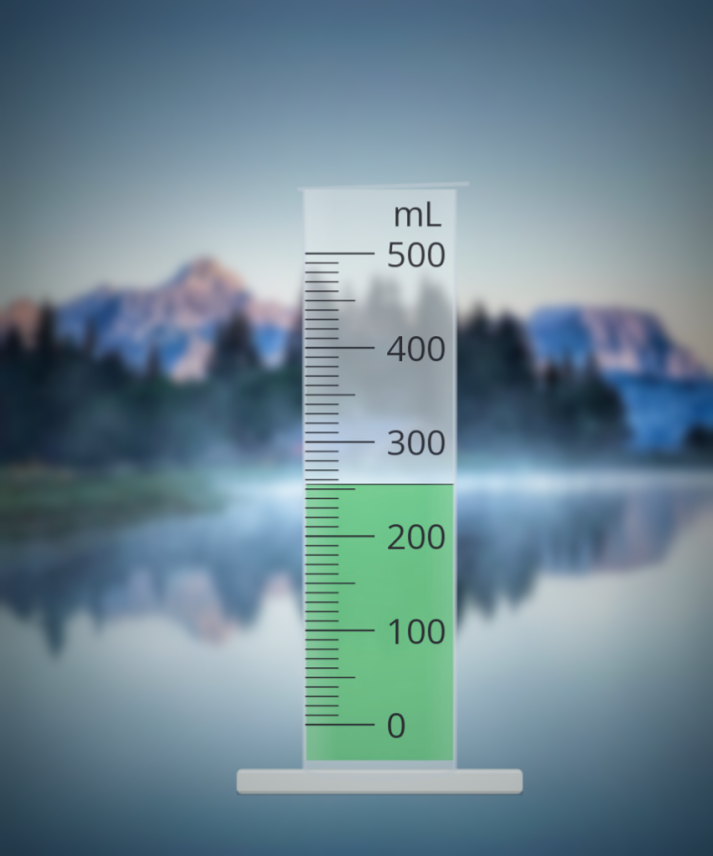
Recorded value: 255,mL
